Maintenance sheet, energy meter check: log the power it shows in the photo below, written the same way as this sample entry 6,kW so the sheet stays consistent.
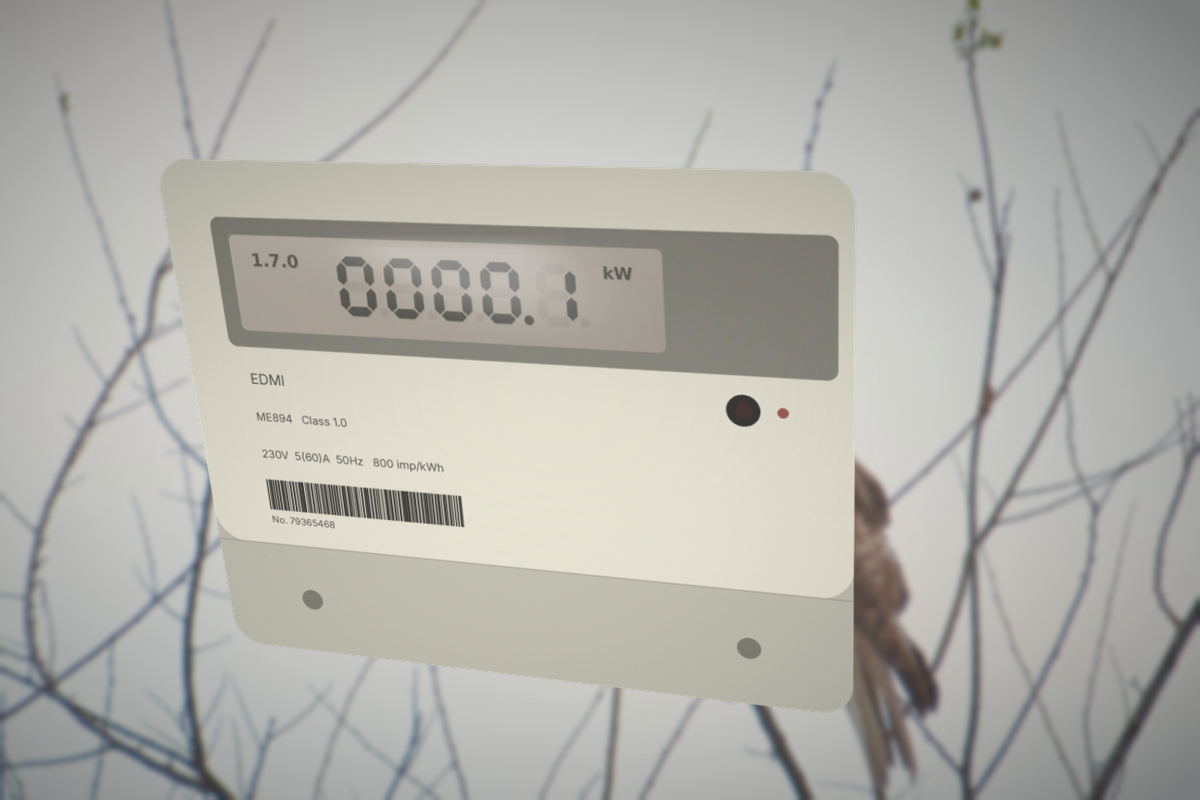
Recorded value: 0.1,kW
